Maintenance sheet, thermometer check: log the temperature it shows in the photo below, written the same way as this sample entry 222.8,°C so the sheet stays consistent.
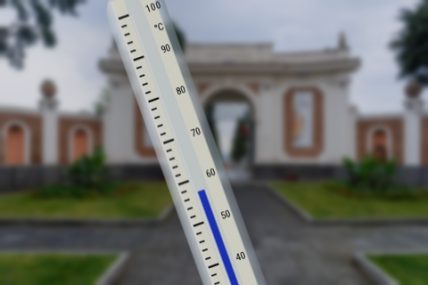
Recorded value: 57,°C
